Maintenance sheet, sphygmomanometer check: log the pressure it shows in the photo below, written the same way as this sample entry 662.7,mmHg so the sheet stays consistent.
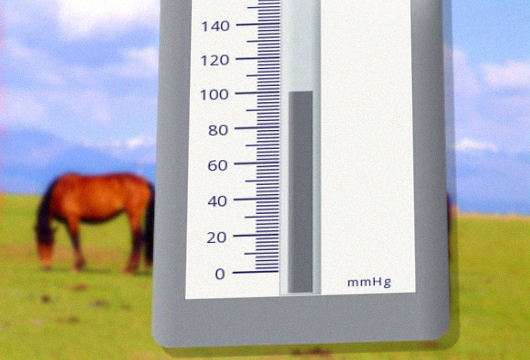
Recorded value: 100,mmHg
